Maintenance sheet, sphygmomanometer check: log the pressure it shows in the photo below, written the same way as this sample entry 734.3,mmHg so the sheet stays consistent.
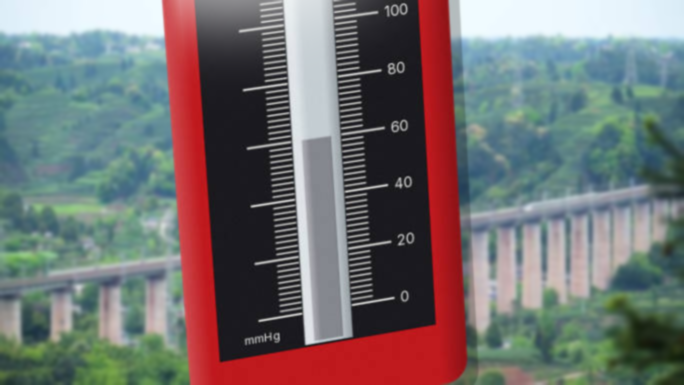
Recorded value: 60,mmHg
